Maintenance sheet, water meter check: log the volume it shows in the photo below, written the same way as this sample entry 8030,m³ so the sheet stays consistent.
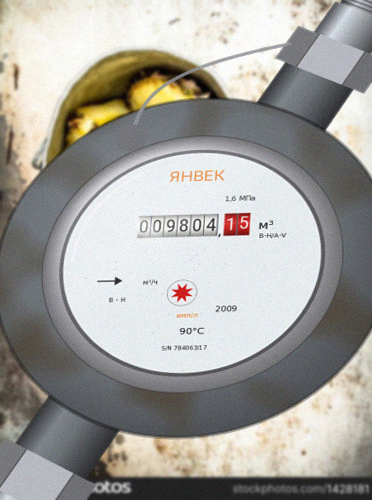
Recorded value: 9804.15,m³
